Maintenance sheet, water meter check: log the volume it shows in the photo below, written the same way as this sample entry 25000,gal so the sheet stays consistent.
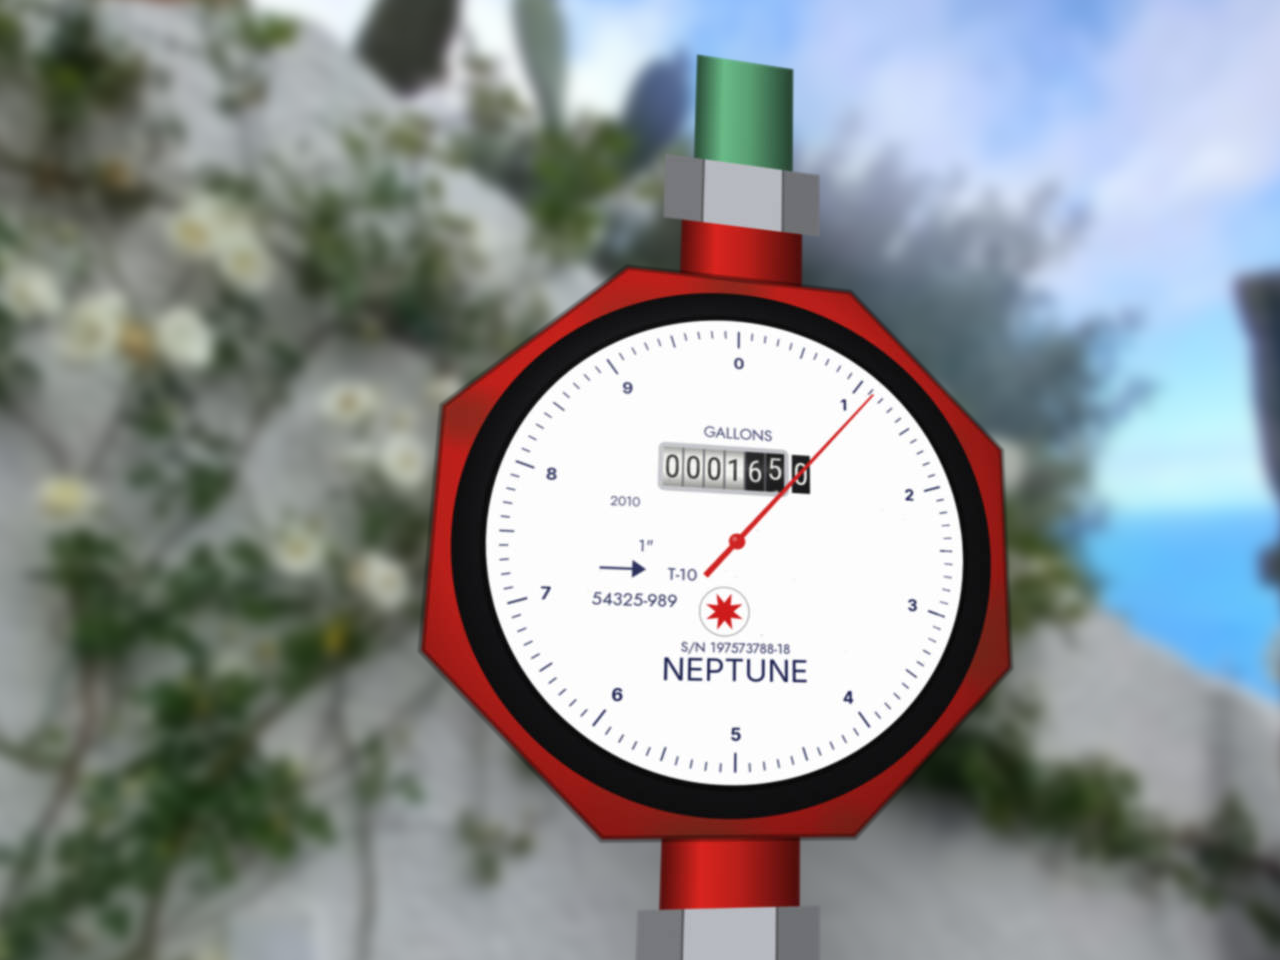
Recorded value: 1651.1,gal
